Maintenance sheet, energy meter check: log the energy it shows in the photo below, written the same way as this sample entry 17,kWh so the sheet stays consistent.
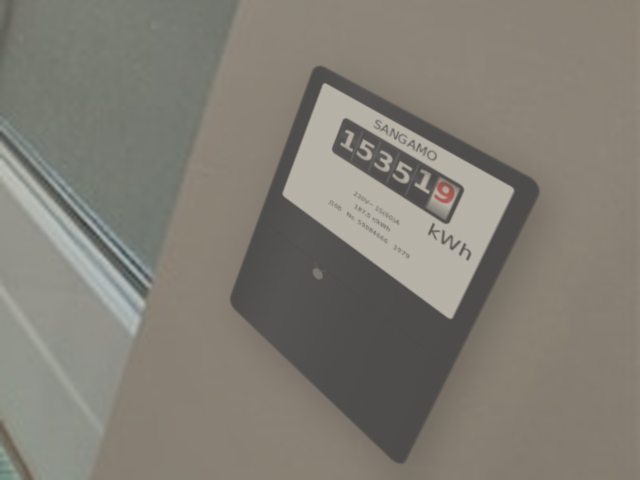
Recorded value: 15351.9,kWh
